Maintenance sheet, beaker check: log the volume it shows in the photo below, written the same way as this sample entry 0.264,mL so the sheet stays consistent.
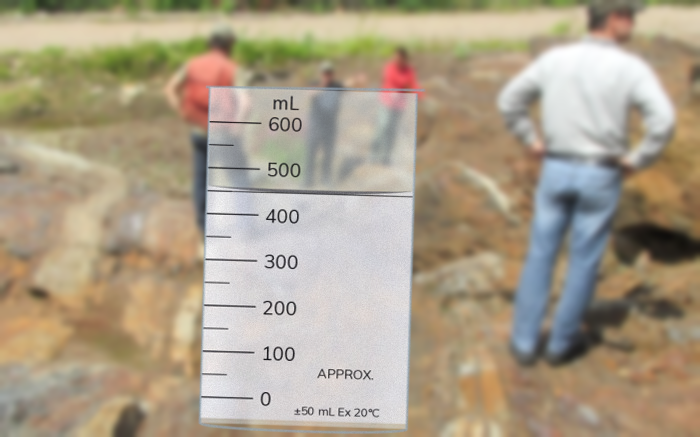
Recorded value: 450,mL
